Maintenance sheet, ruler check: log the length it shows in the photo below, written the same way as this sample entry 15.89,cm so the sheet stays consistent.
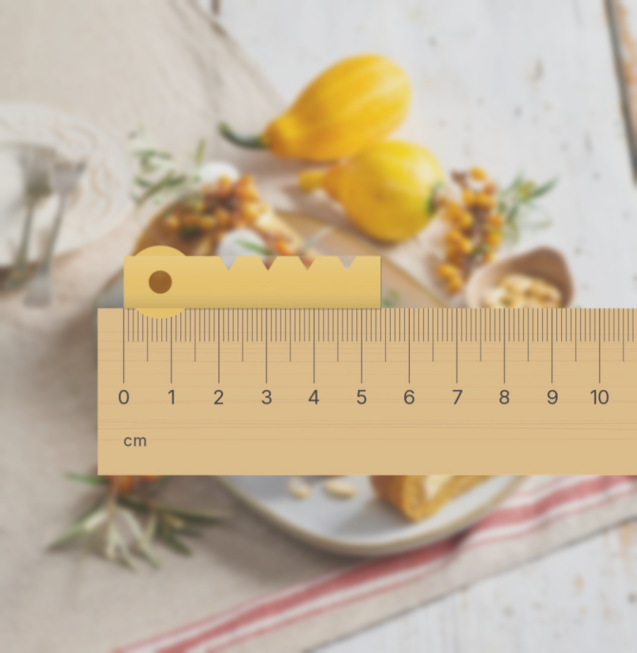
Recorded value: 5.4,cm
